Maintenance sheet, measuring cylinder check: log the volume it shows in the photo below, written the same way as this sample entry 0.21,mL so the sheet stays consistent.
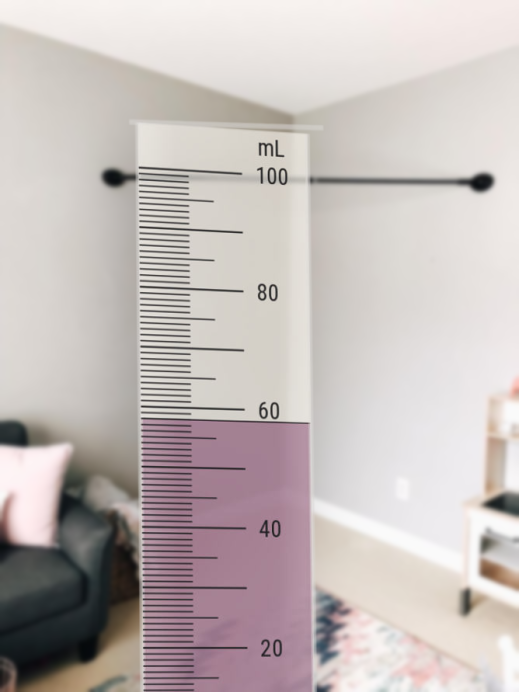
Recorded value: 58,mL
